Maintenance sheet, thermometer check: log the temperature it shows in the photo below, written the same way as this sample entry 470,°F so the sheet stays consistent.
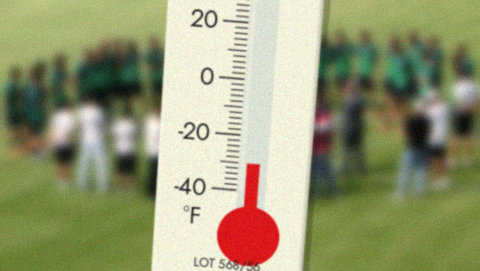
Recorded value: -30,°F
